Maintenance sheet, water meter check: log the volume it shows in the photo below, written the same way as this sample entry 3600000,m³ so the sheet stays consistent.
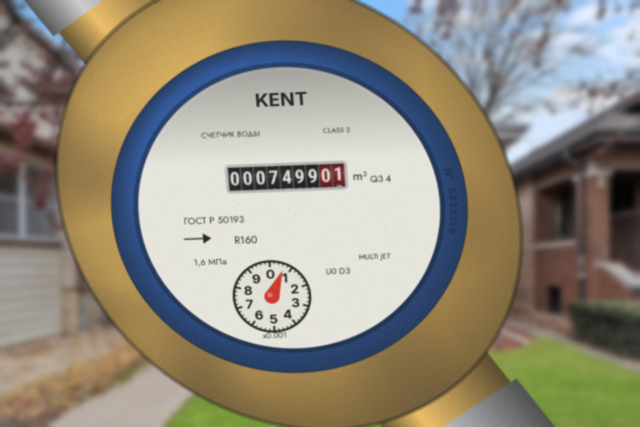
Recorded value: 7499.010,m³
